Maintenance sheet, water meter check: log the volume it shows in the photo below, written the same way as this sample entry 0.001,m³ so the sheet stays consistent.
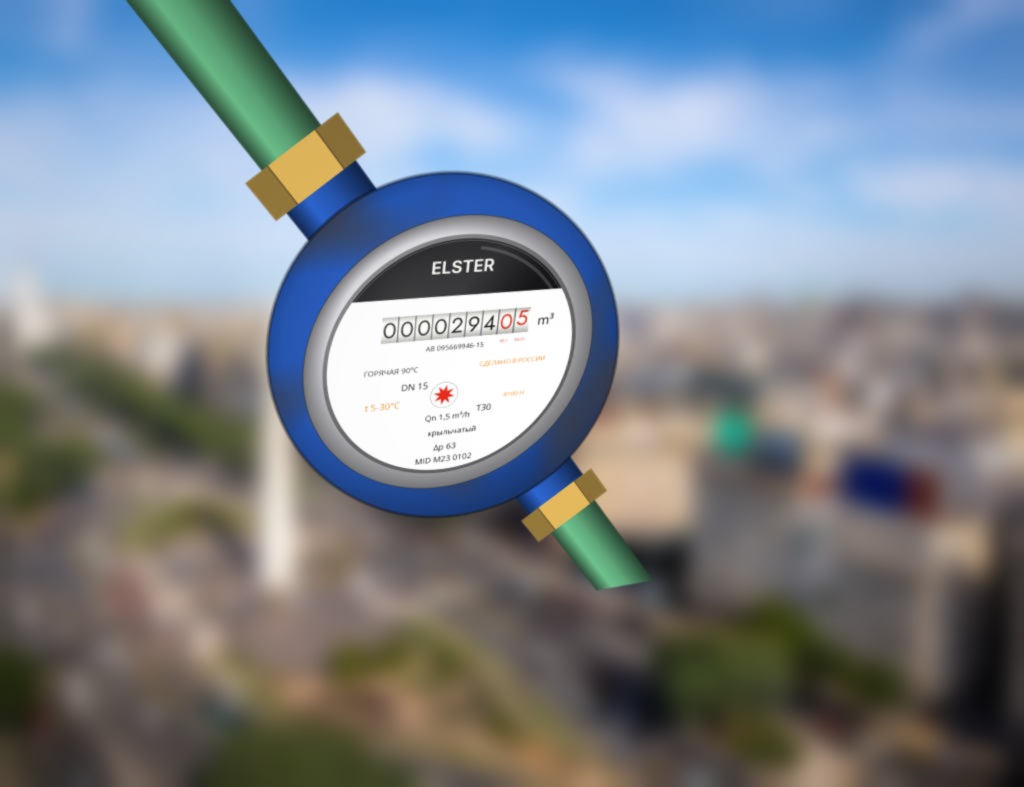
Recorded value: 294.05,m³
